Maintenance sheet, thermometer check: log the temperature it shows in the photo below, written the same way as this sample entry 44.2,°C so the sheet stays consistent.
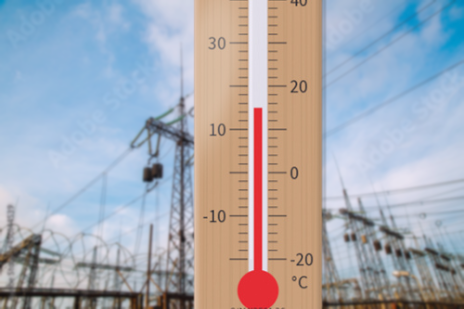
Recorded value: 15,°C
